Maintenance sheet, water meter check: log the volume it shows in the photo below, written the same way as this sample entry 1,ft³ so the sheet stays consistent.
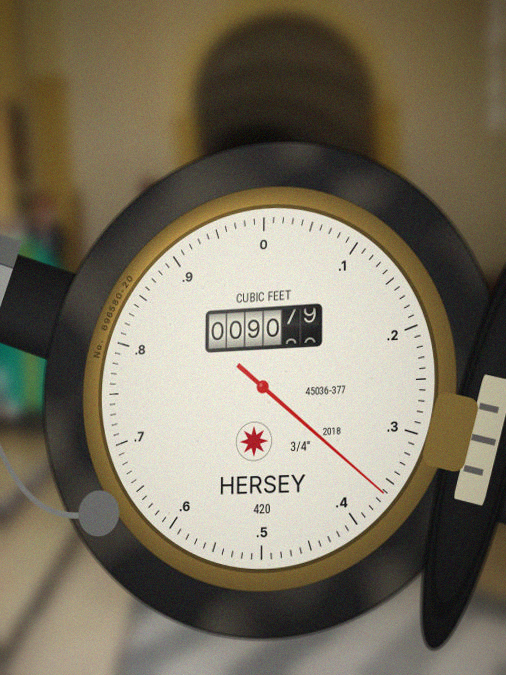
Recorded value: 9079.36,ft³
